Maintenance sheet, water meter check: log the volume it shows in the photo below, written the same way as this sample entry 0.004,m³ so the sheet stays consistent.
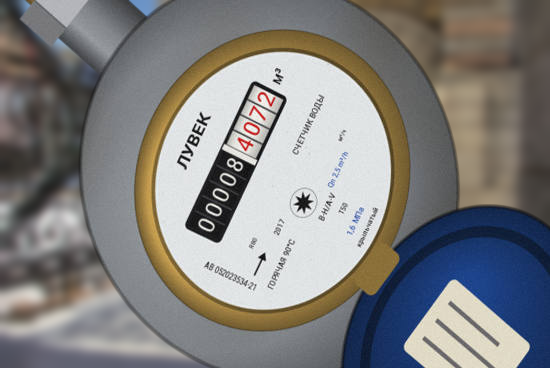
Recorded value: 8.4072,m³
